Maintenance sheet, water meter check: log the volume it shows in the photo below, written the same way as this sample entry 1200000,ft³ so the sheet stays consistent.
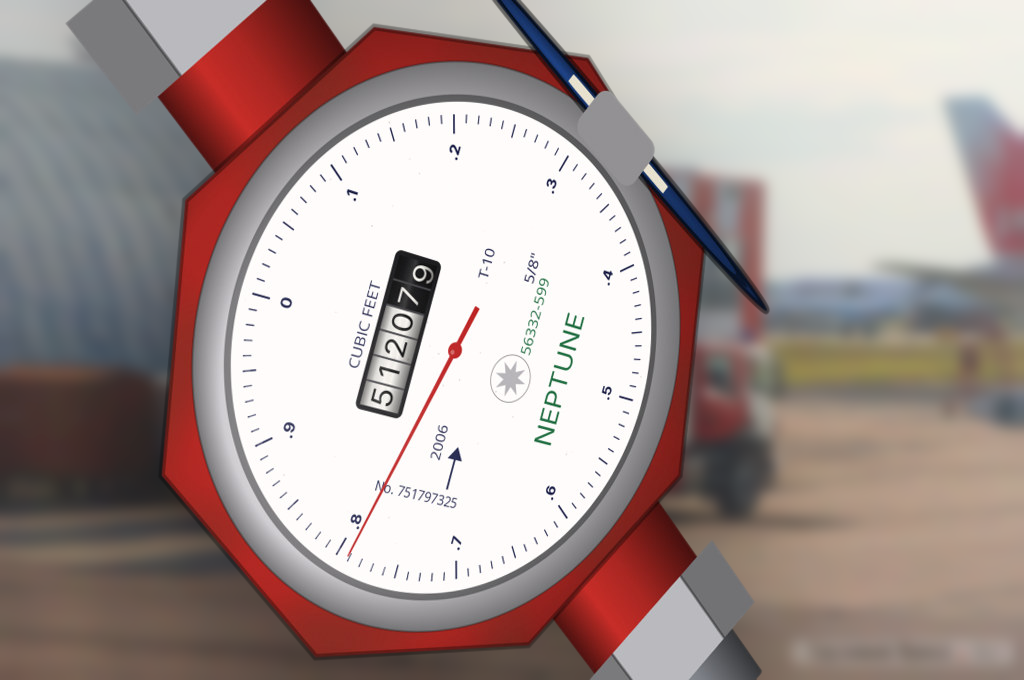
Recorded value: 512078.79,ft³
